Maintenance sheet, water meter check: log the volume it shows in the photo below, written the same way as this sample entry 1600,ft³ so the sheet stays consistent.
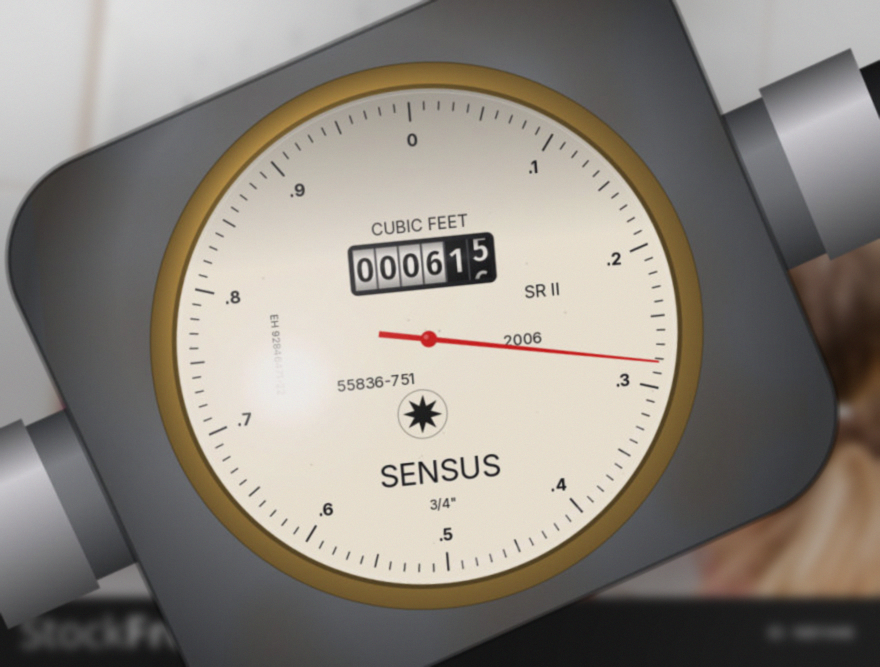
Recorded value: 615.28,ft³
